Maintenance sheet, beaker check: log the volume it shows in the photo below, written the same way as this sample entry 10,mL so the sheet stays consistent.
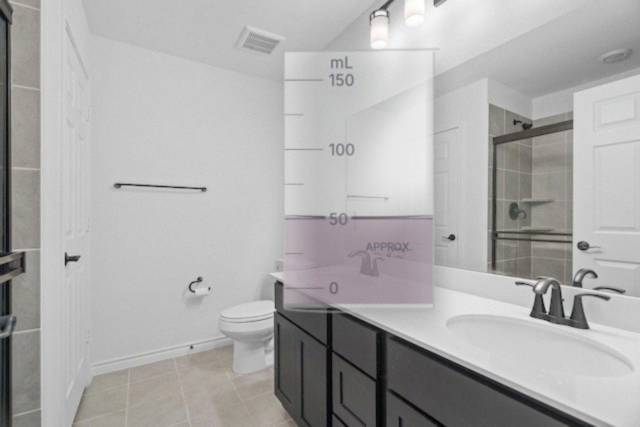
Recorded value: 50,mL
